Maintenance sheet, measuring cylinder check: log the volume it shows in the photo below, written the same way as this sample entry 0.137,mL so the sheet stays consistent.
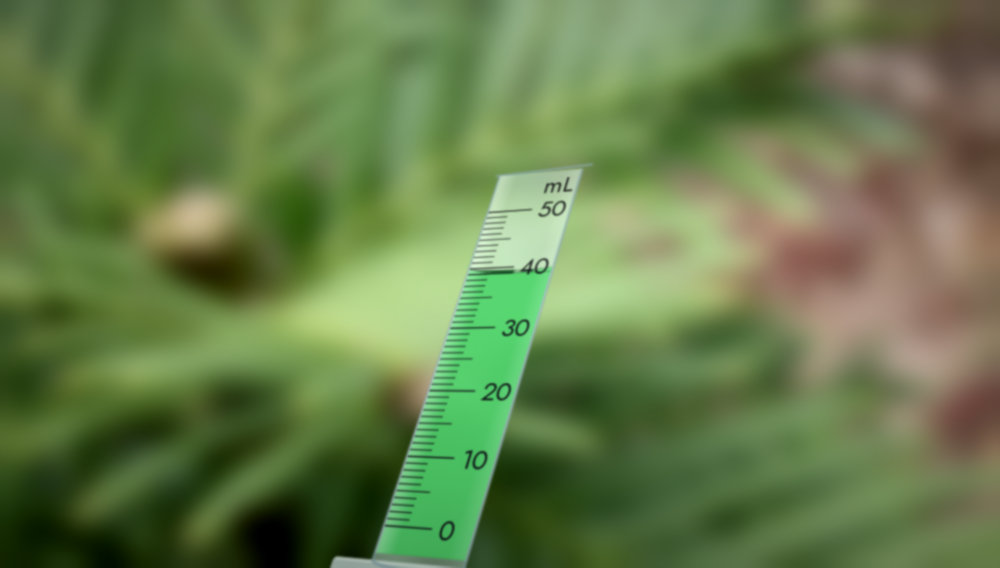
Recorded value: 39,mL
